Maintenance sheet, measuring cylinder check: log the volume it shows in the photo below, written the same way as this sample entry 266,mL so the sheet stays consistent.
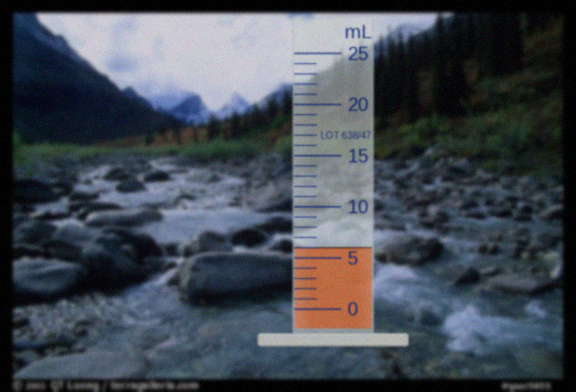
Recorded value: 6,mL
